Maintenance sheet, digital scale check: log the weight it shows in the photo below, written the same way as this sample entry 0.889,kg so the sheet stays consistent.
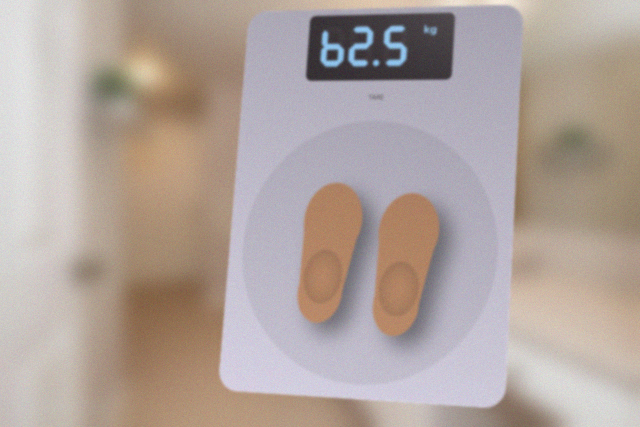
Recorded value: 62.5,kg
